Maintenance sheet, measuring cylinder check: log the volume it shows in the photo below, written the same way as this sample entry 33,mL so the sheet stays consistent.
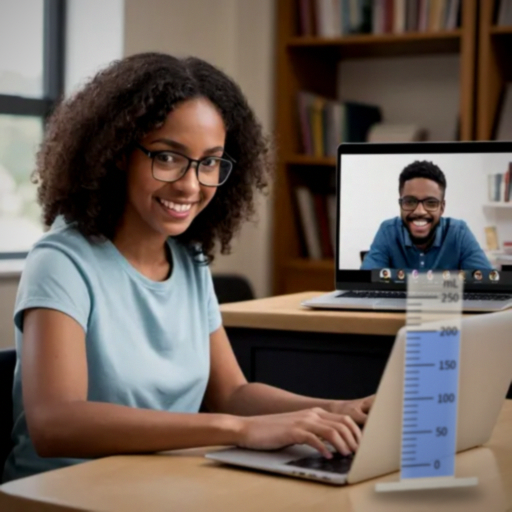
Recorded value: 200,mL
